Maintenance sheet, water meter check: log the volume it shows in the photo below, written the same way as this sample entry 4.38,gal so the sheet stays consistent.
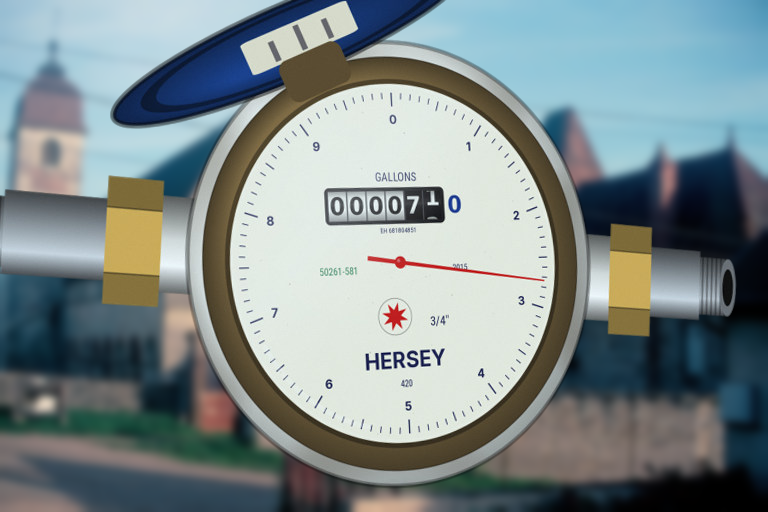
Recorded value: 712.7,gal
